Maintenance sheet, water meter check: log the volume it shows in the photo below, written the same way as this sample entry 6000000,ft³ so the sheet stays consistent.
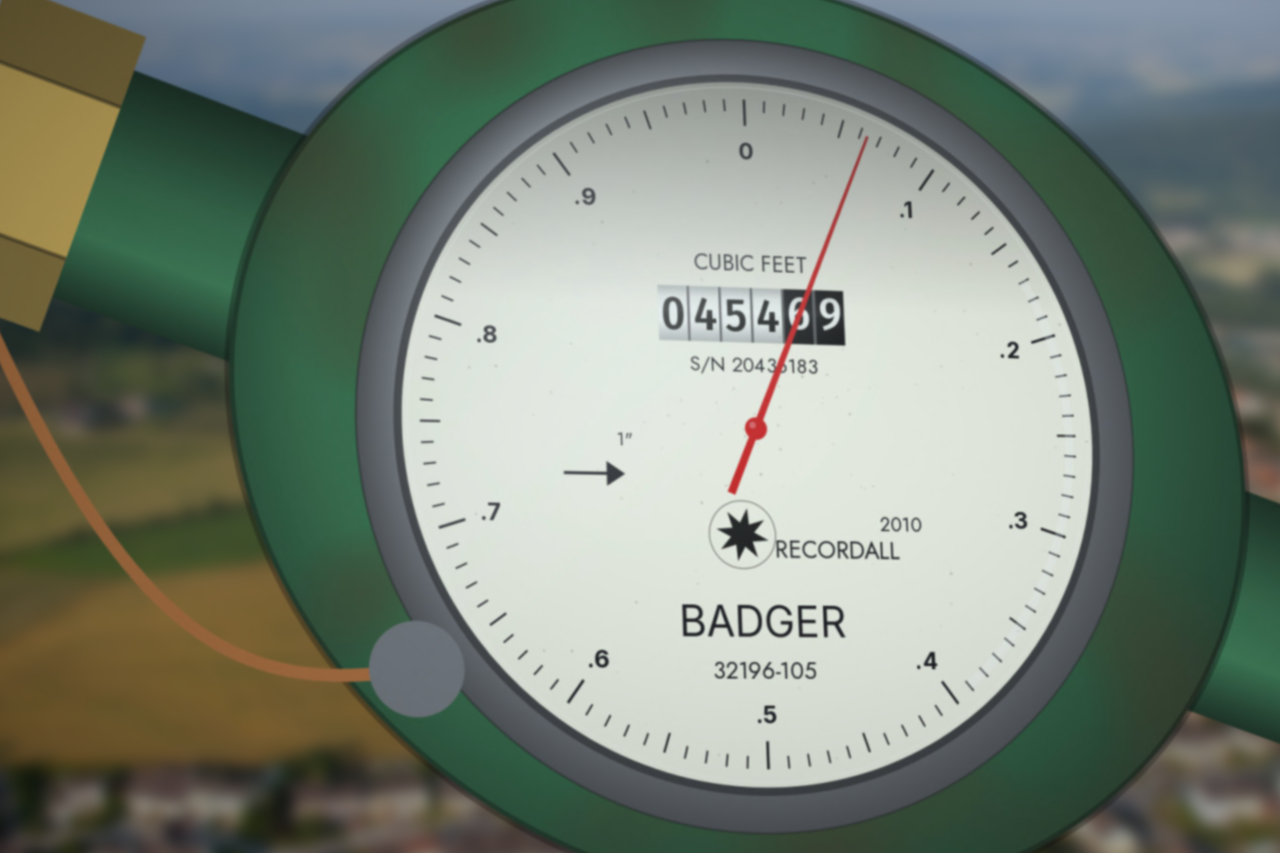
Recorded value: 45469.06,ft³
